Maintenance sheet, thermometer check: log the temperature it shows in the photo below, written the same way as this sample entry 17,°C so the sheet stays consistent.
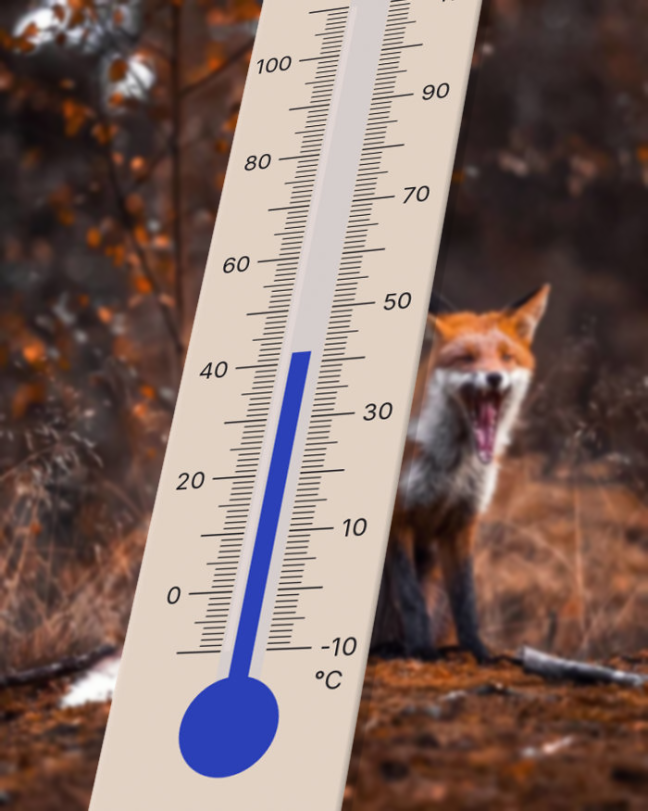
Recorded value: 42,°C
